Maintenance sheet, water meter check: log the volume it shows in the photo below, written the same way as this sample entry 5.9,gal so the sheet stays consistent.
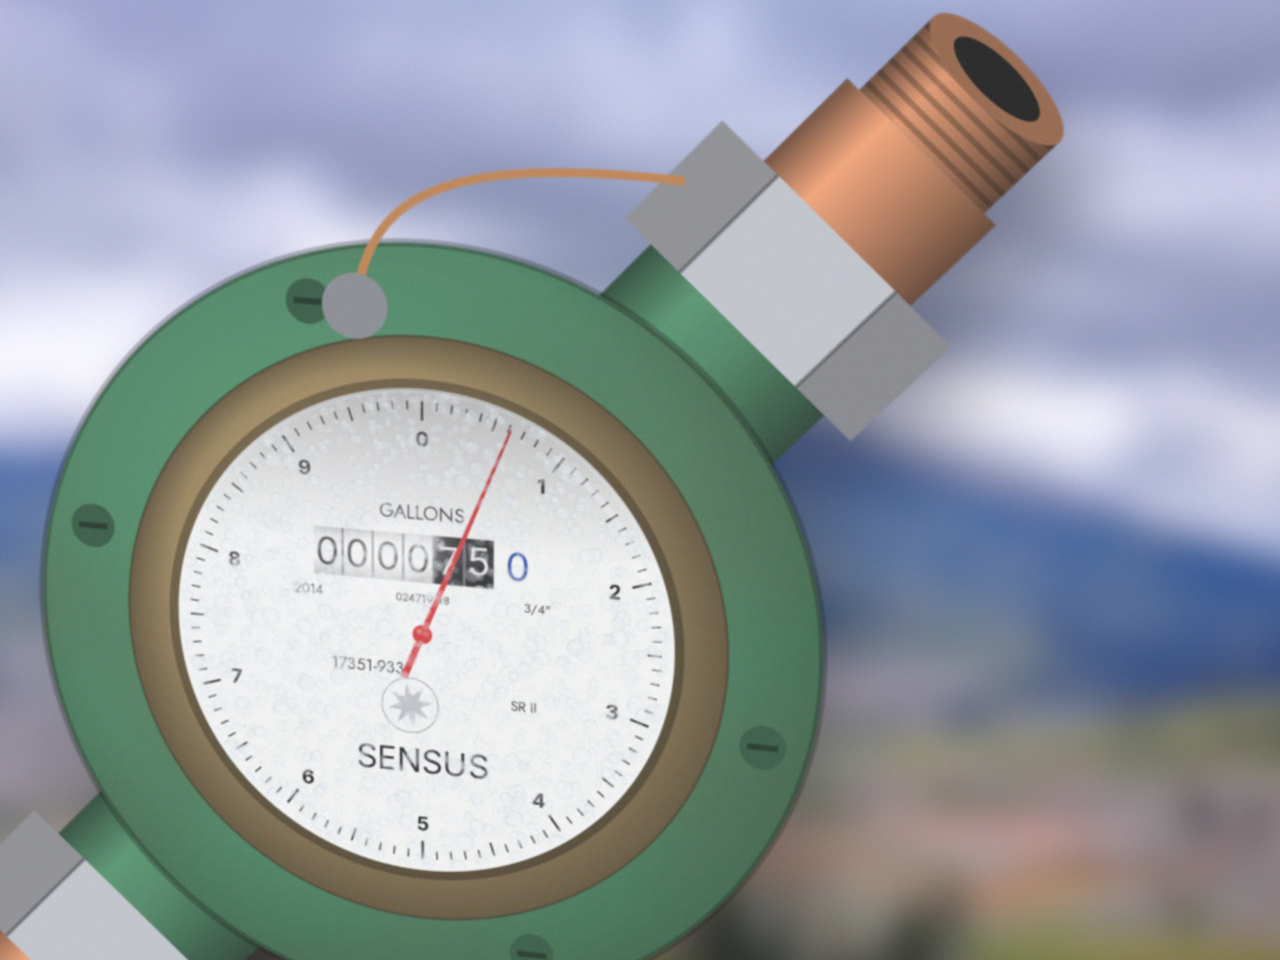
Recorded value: 750.6,gal
